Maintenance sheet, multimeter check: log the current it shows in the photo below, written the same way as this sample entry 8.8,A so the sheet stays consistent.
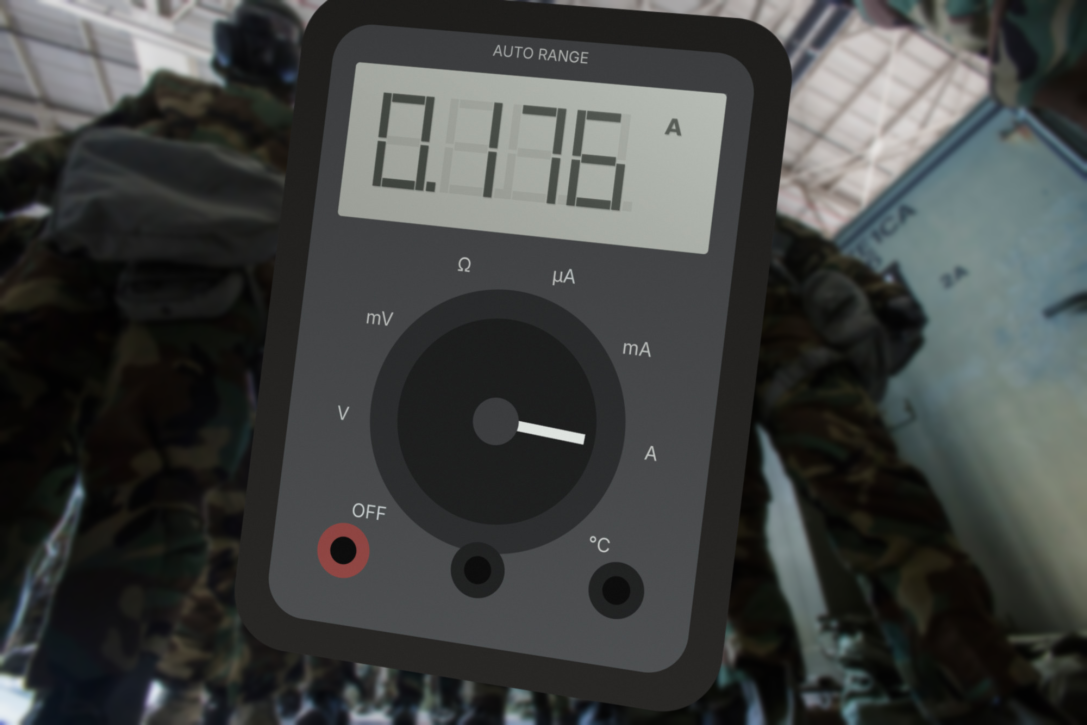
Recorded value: 0.176,A
